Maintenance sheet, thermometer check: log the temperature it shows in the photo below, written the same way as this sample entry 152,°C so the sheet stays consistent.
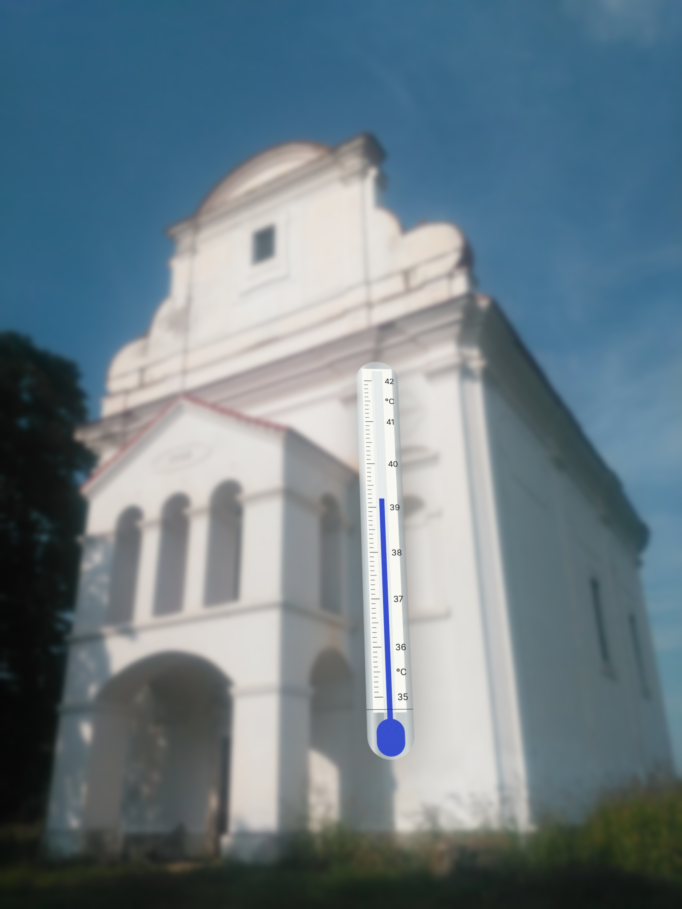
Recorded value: 39.2,°C
